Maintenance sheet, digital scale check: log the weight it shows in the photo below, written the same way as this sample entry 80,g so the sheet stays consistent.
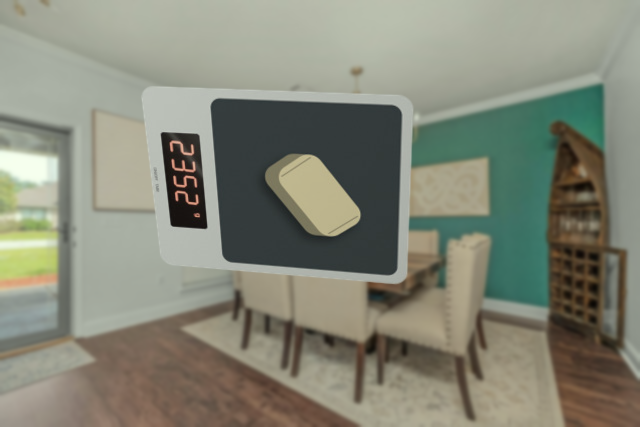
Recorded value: 2352,g
